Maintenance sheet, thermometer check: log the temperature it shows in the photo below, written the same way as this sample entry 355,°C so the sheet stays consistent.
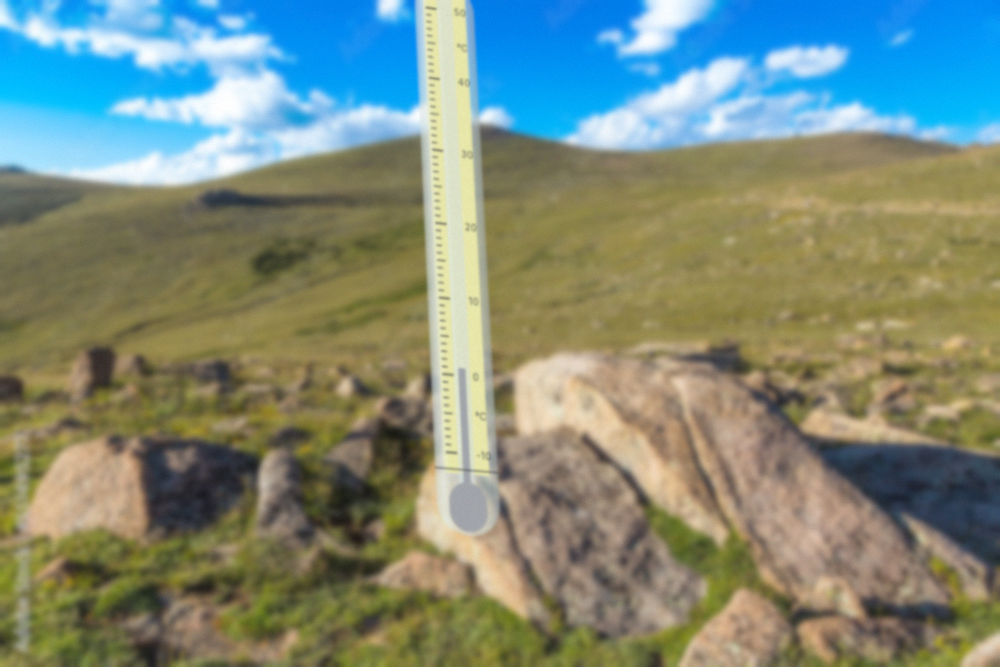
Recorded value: 1,°C
